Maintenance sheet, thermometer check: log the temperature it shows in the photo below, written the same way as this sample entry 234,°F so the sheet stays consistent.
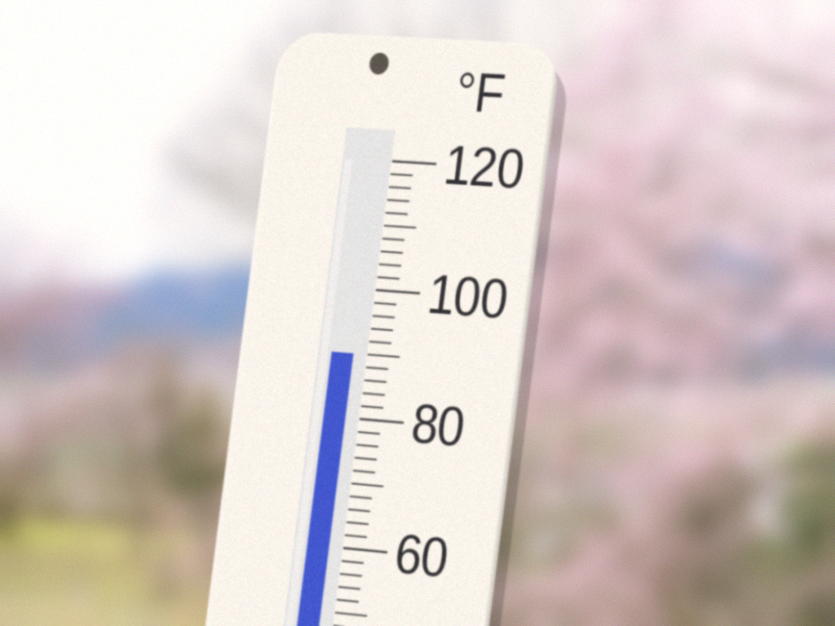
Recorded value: 90,°F
